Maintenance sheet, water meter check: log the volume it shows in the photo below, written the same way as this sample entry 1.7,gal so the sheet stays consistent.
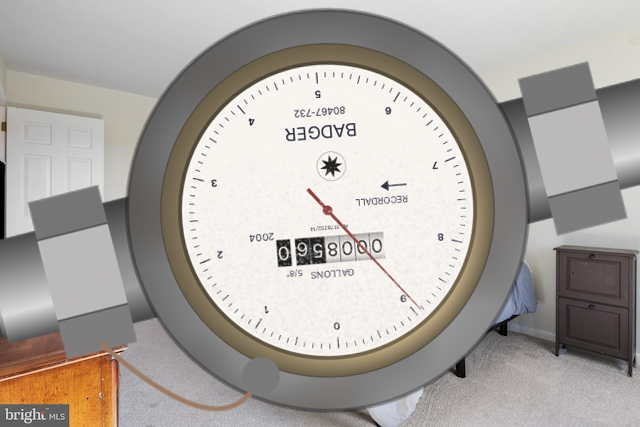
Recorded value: 8558.9,gal
